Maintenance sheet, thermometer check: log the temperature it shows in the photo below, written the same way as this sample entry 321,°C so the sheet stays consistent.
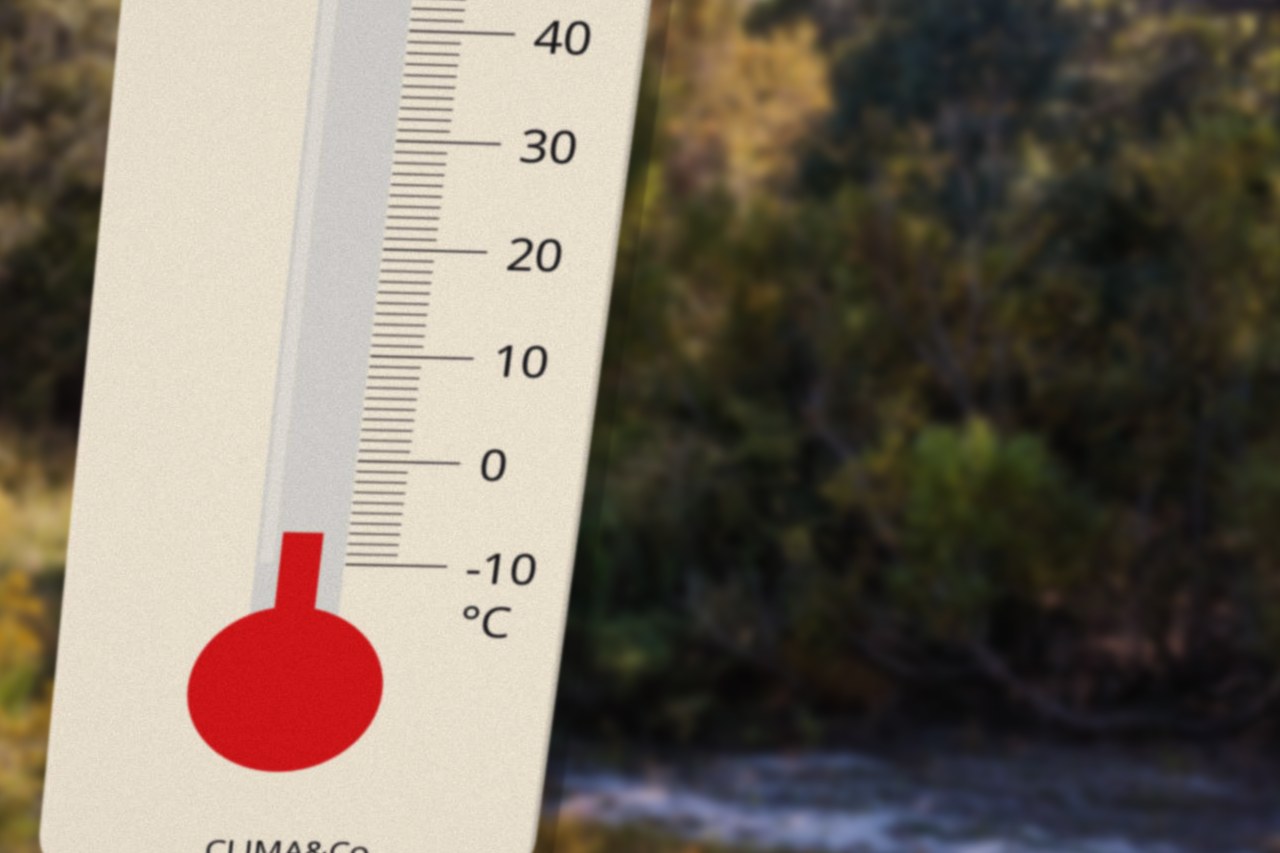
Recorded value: -7,°C
